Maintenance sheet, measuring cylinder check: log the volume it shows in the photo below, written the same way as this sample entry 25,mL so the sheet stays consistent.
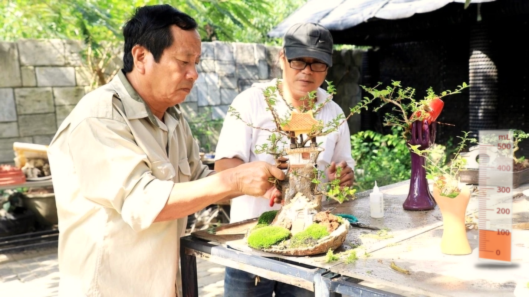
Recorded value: 100,mL
